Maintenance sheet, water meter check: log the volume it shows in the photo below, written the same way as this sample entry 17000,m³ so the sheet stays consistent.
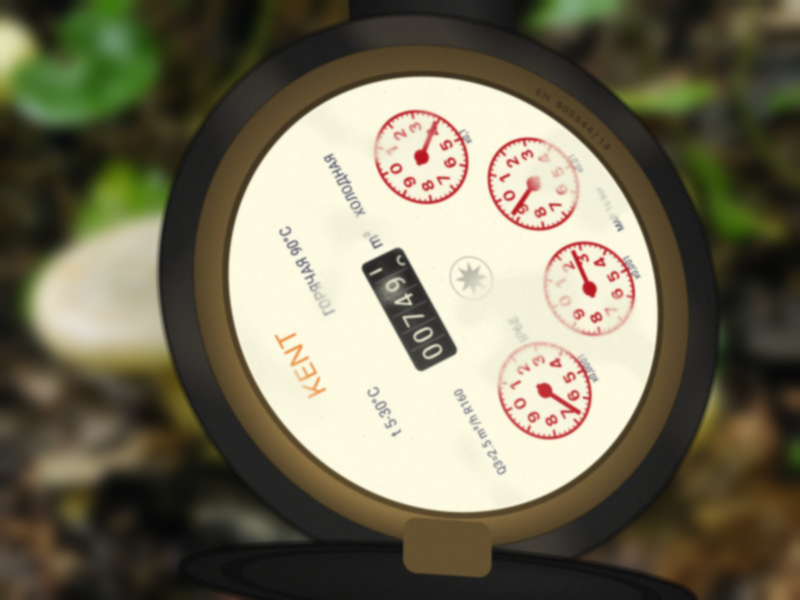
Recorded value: 7491.3926,m³
